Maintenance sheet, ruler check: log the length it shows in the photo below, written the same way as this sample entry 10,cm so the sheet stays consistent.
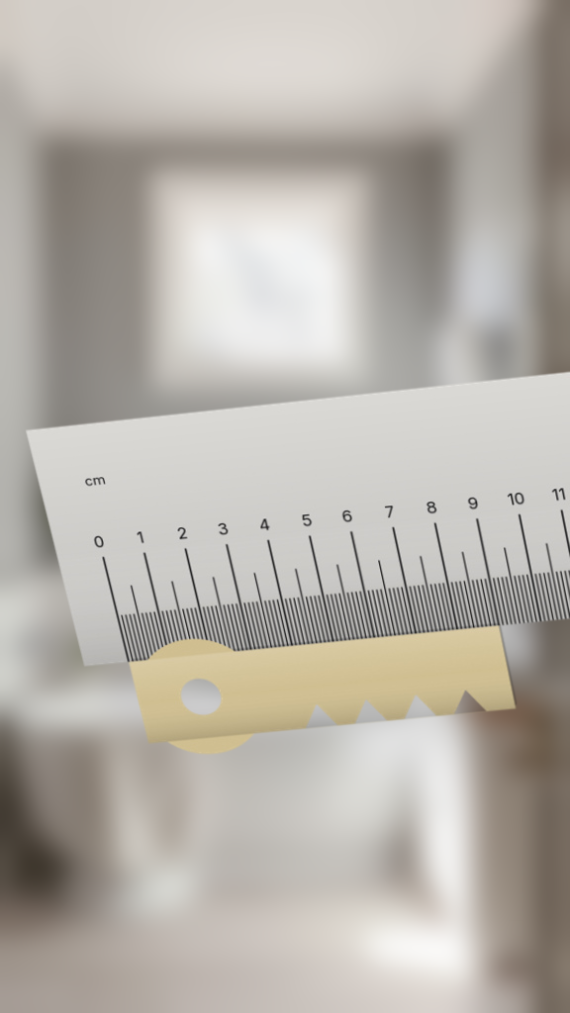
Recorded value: 9,cm
